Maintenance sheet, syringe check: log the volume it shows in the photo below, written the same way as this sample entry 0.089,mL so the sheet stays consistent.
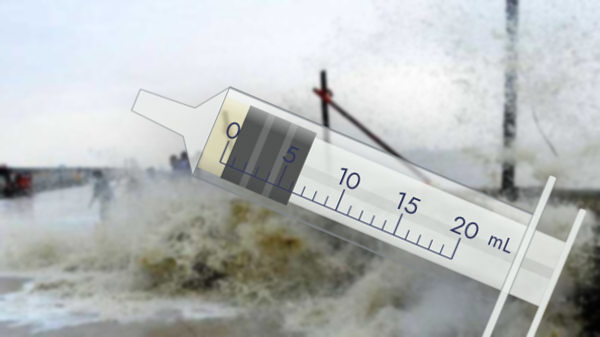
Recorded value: 0.5,mL
